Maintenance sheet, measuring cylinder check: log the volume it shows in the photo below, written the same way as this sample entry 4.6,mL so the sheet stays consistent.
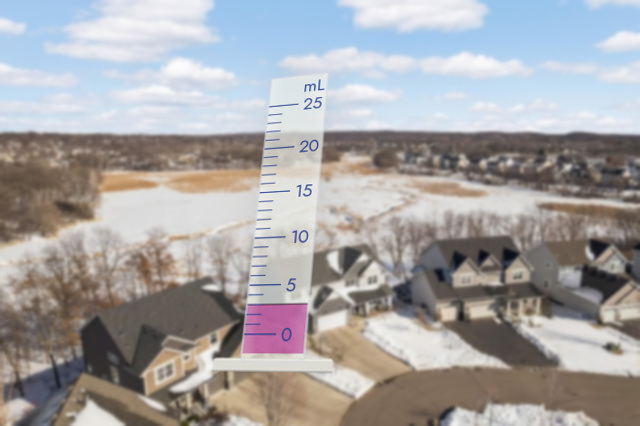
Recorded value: 3,mL
